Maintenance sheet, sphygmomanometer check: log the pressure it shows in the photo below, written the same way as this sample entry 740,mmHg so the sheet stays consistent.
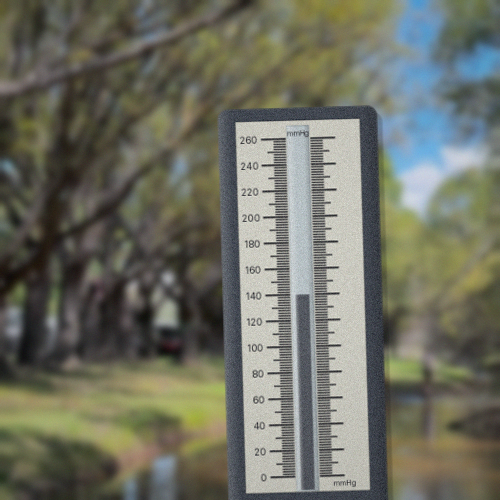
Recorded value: 140,mmHg
